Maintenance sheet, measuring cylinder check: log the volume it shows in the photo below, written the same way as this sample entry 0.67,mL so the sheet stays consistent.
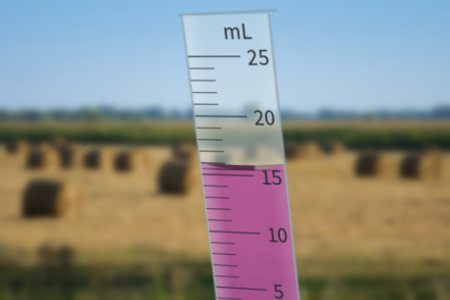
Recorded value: 15.5,mL
